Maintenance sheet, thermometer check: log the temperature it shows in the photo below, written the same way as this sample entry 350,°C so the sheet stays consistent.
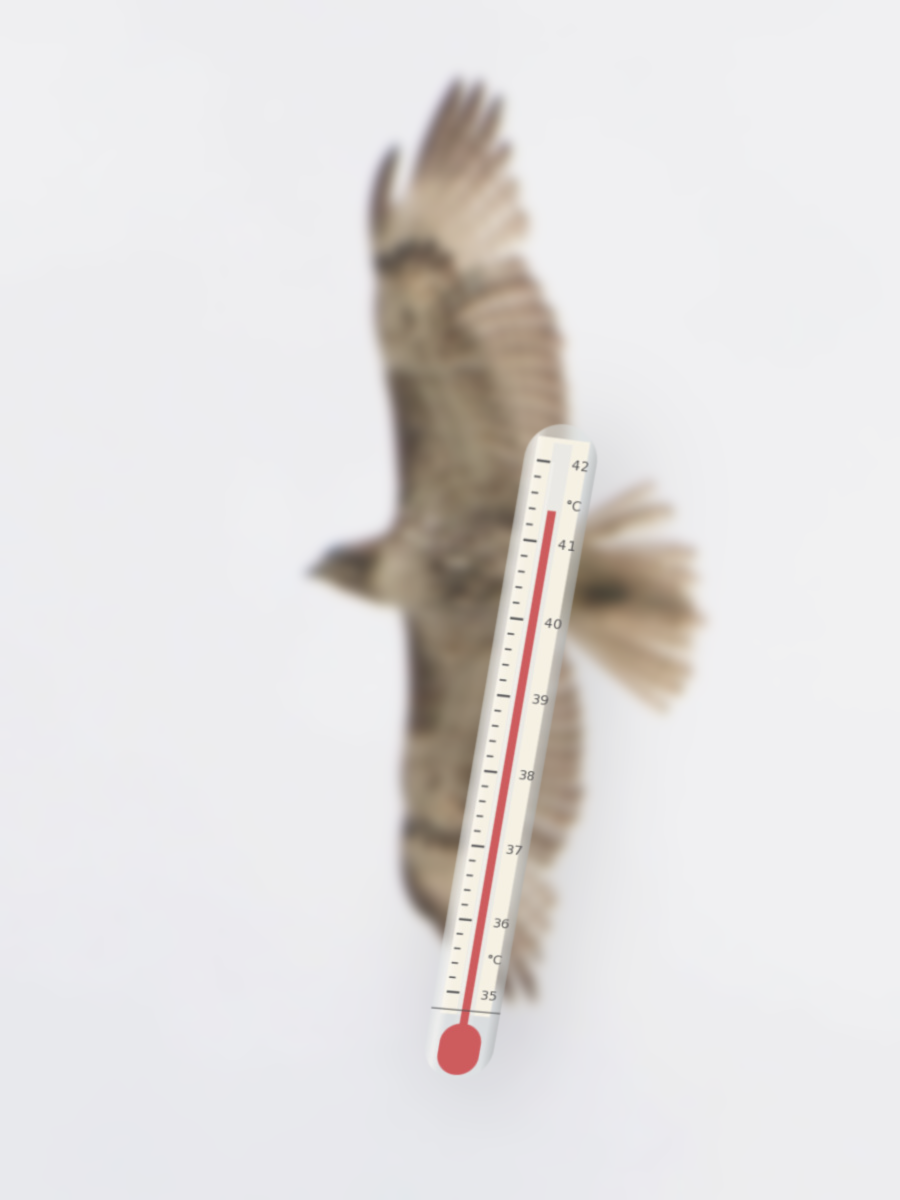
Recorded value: 41.4,°C
